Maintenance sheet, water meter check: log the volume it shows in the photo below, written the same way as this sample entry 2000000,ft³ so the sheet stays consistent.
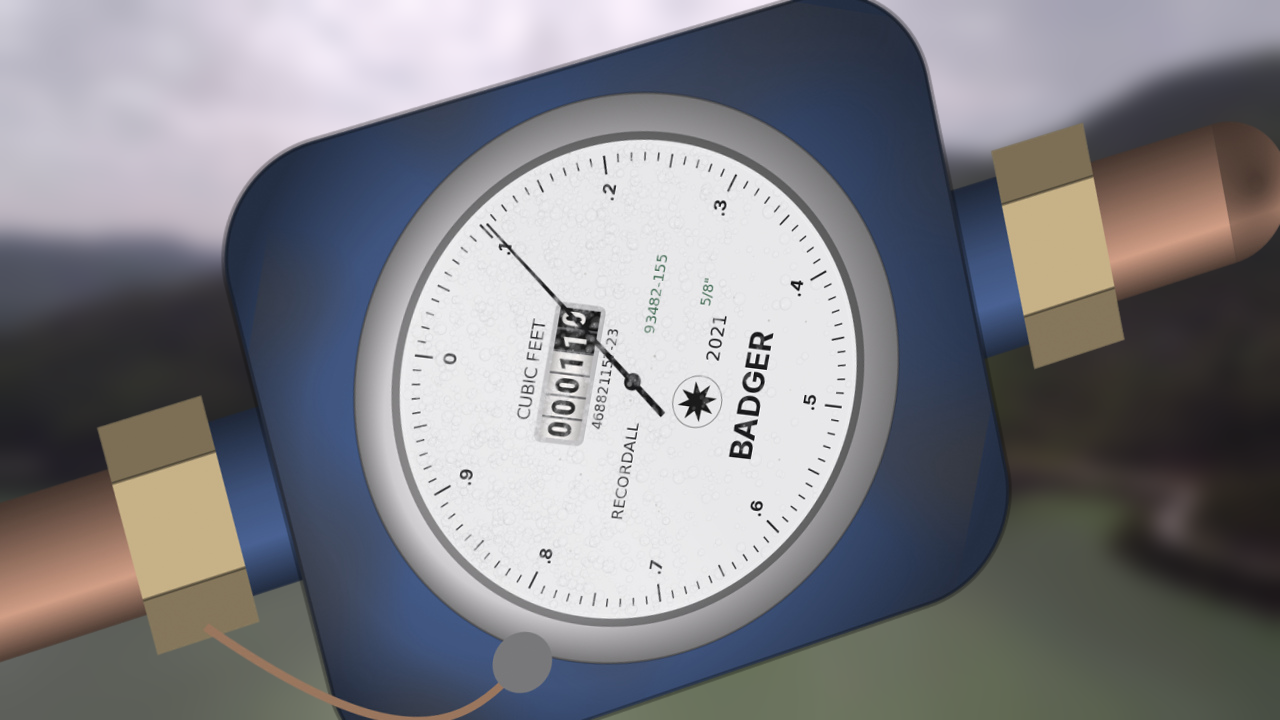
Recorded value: 110.10,ft³
